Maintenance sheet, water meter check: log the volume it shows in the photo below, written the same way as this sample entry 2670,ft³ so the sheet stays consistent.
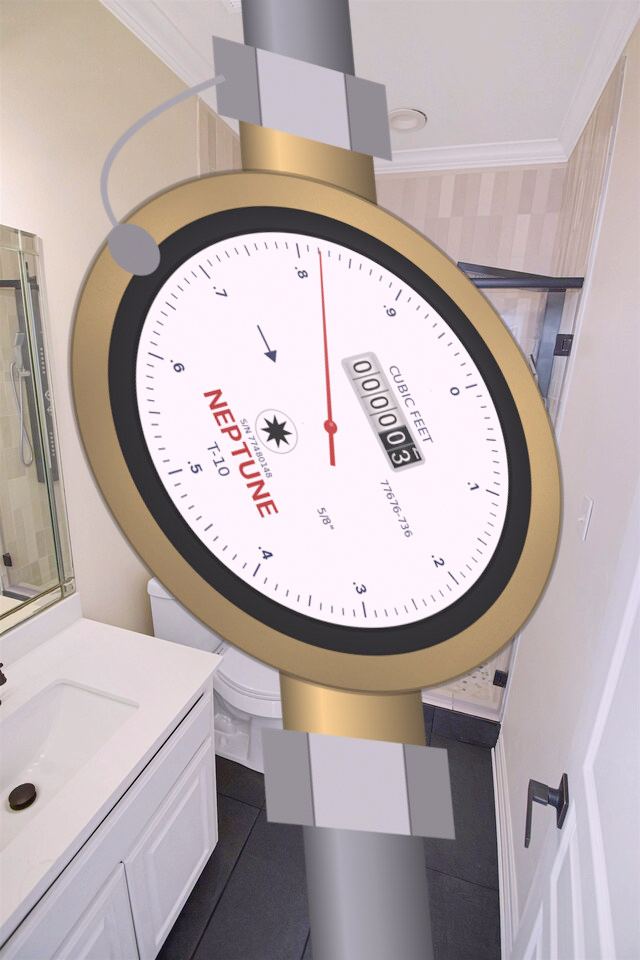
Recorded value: 2.82,ft³
